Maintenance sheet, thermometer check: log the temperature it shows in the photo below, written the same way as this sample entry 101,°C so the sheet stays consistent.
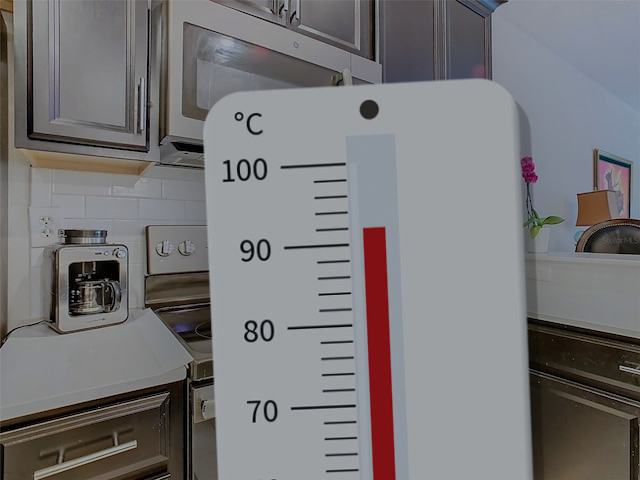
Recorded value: 92,°C
